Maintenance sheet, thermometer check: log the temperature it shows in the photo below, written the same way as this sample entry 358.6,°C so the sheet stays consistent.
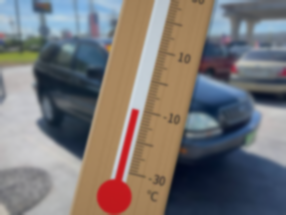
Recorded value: -10,°C
